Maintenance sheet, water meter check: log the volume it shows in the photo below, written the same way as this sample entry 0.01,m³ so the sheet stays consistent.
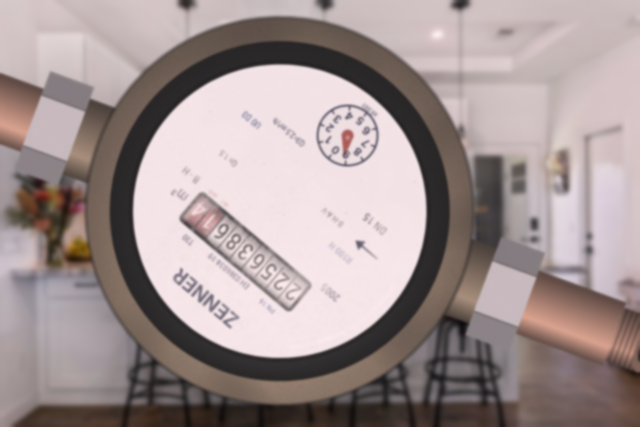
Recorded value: 2256386.139,m³
